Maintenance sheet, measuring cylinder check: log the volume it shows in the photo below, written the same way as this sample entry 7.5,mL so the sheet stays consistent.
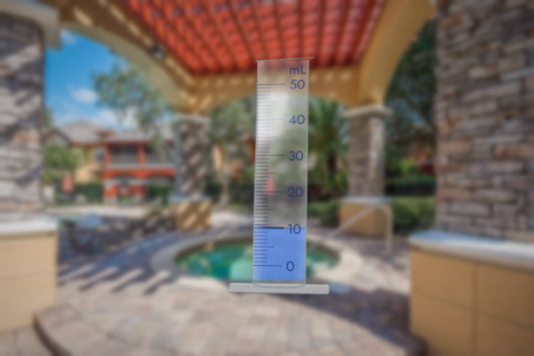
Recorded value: 10,mL
